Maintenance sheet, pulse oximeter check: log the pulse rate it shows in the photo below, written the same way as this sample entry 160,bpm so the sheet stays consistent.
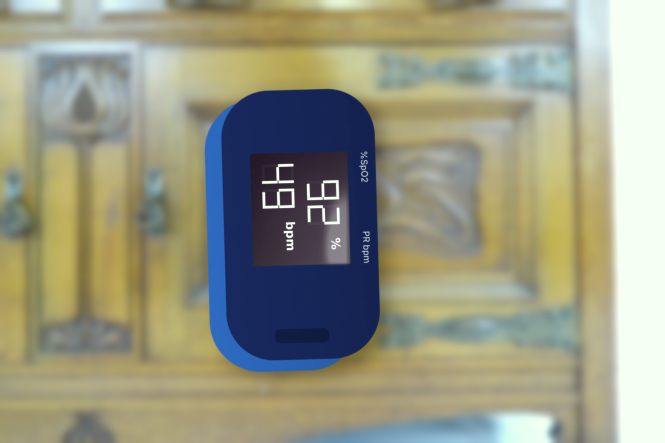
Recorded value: 49,bpm
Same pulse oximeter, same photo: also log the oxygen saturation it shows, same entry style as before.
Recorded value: 92,%
